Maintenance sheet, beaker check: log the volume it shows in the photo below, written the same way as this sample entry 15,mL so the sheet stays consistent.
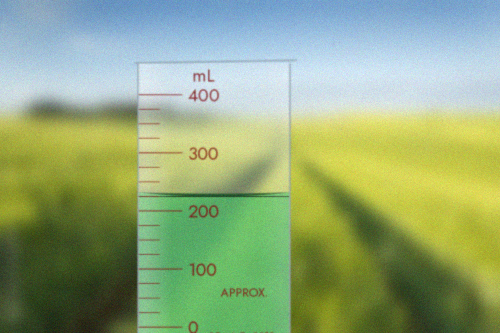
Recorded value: 225,mL
